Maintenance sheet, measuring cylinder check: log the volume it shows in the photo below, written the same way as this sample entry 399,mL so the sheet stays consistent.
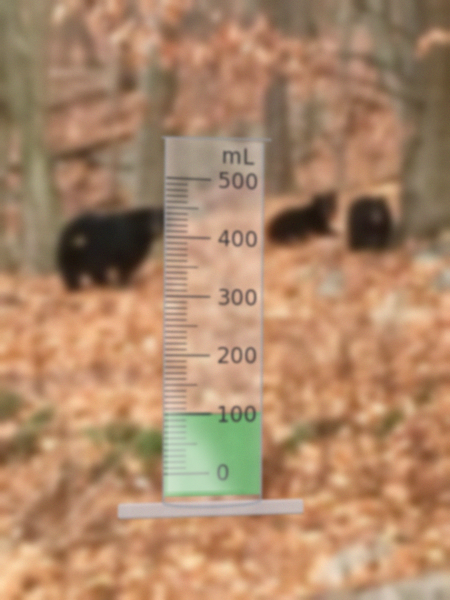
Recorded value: 100,mL
